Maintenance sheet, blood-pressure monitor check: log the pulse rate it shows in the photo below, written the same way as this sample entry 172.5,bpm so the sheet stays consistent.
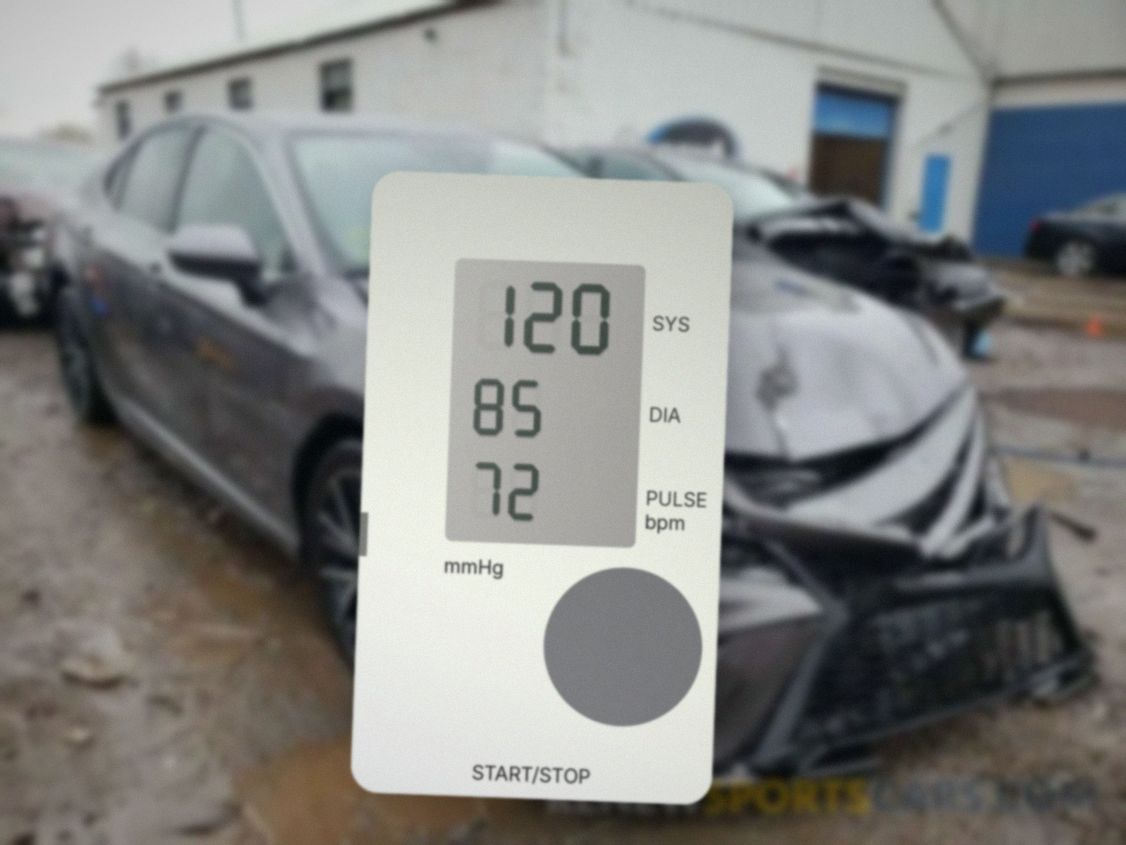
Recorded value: 72,bpm
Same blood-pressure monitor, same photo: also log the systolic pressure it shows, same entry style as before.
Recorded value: 120,mmHg
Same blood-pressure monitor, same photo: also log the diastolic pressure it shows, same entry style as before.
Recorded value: 85,mmHg
